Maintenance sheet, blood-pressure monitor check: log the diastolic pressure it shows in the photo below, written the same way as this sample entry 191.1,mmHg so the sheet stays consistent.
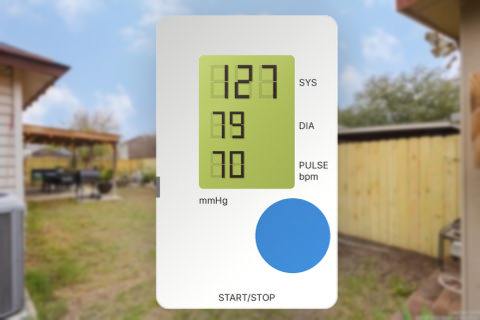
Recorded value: 79,mmHg
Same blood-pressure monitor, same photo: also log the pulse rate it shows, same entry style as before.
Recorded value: 70,bpm
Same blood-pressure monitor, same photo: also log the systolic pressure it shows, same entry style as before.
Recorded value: 127,mmHg
